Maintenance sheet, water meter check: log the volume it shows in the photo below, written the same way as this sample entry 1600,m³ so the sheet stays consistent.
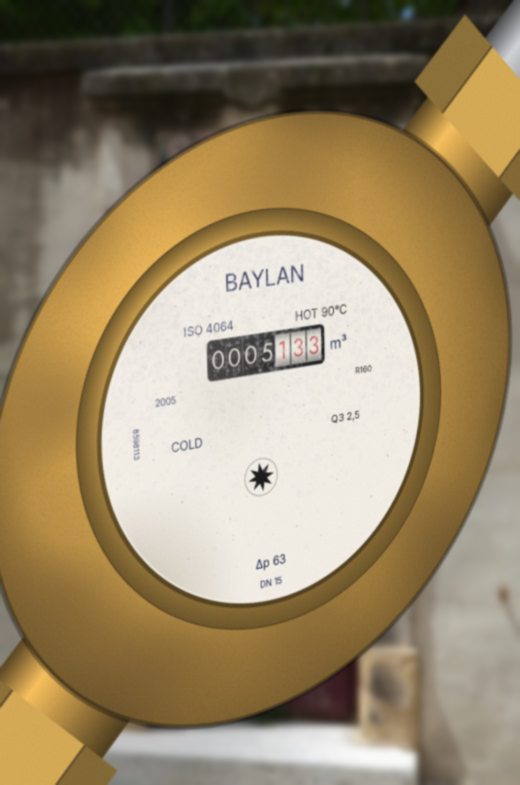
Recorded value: 5.133,m³
